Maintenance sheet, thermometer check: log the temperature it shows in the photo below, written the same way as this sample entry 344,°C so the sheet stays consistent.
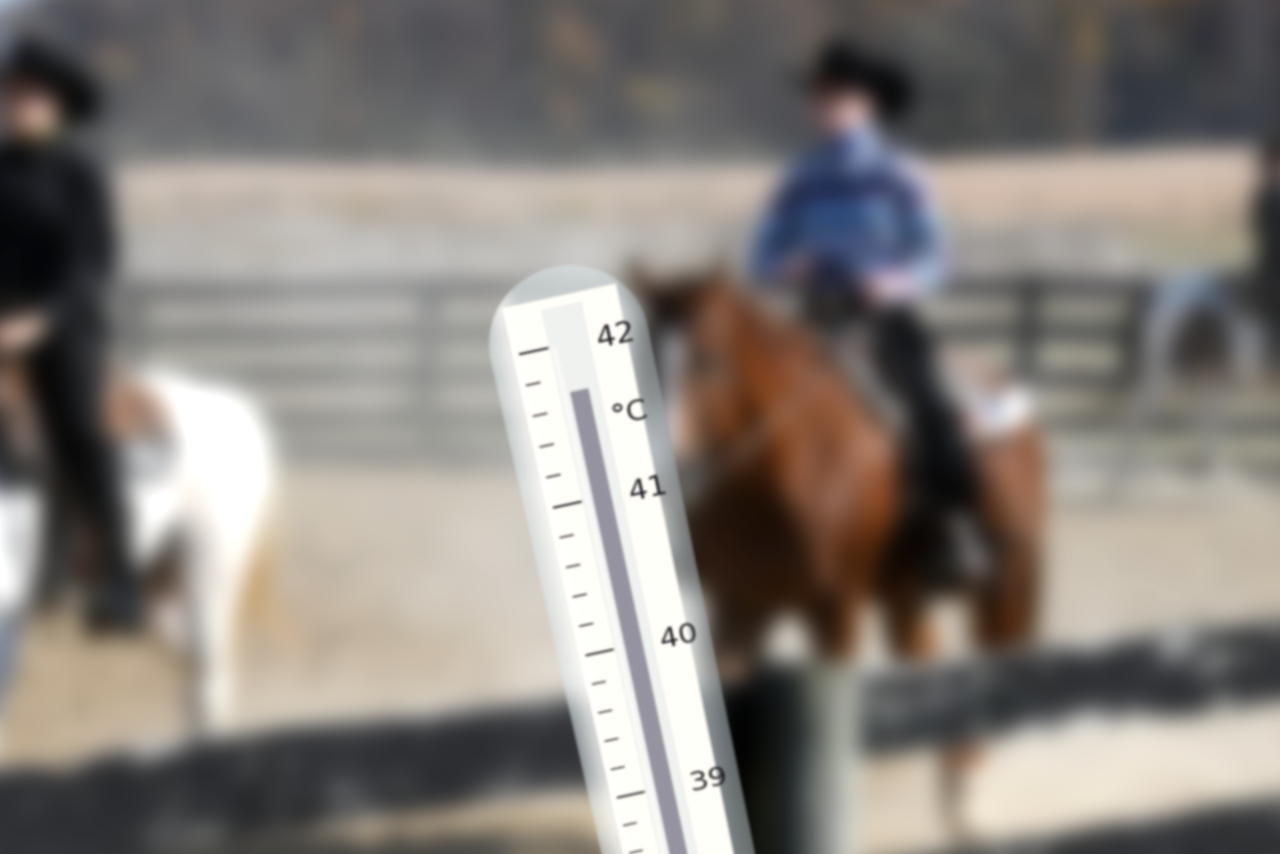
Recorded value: 41.7,°C
